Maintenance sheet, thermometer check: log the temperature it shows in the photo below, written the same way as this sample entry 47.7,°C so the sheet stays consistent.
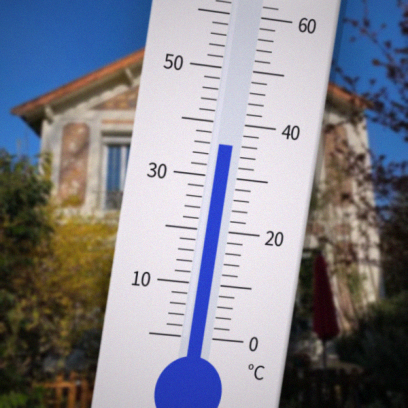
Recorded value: 36,°C
